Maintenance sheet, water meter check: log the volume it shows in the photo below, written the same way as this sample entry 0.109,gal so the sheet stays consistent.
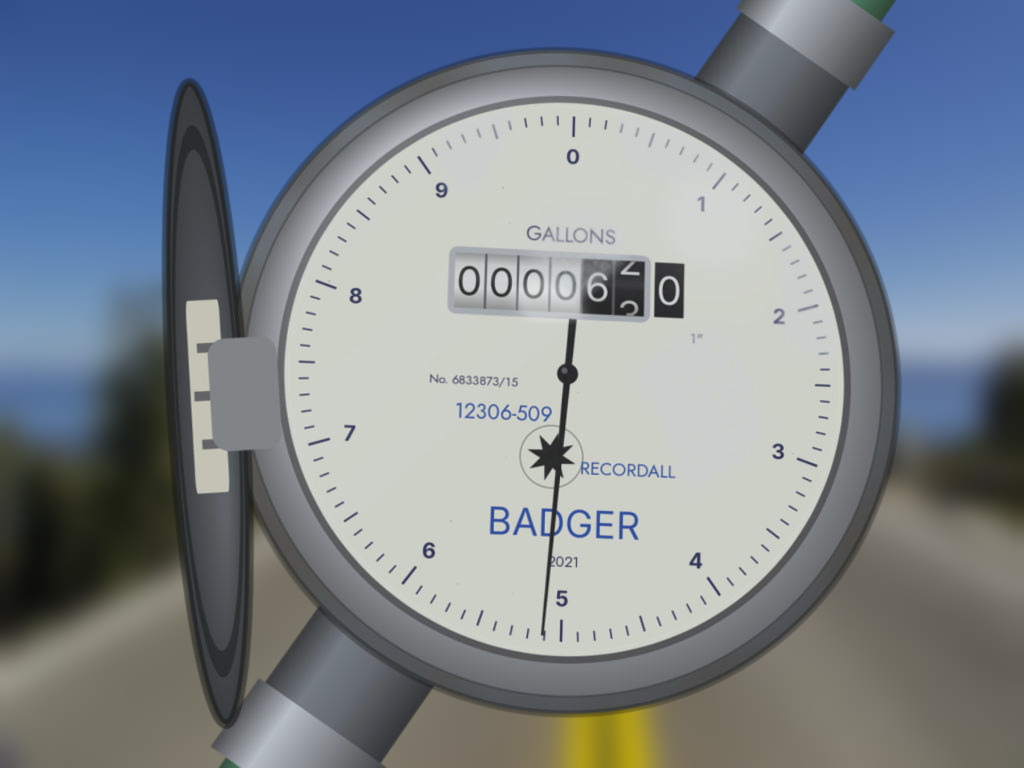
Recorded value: 625.1,gal
